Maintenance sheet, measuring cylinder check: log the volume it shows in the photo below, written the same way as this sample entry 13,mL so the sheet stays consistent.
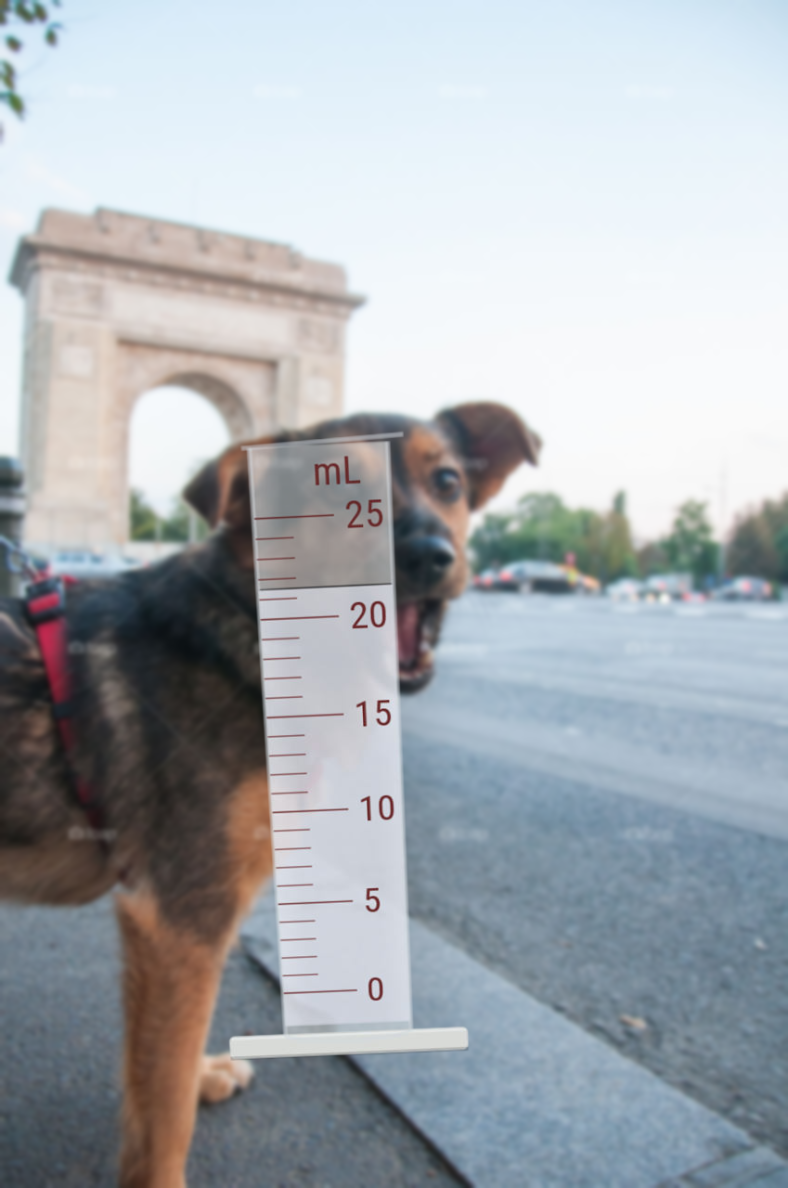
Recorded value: 21.5,mL
